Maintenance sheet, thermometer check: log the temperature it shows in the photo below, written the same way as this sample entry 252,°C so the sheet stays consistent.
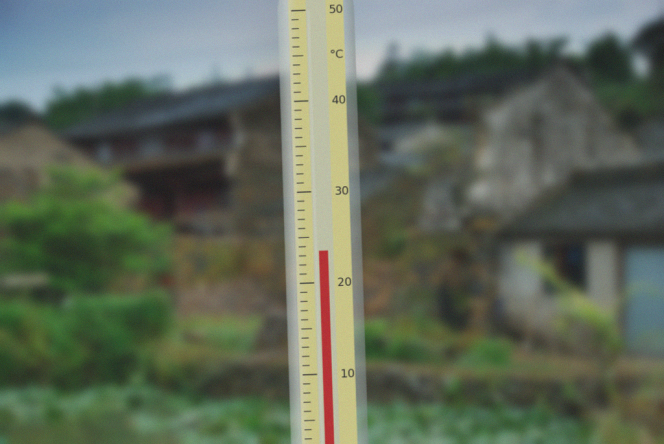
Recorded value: 23.5,°C
